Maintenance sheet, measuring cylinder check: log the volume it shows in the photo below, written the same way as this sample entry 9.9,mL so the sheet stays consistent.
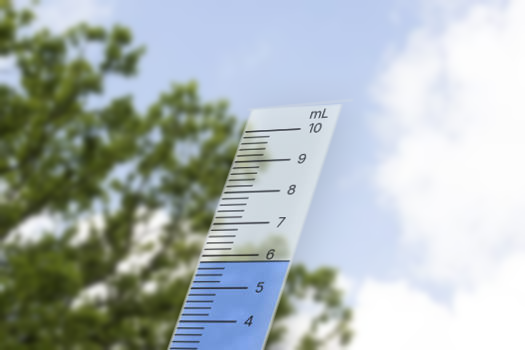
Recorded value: 5.8,mL
